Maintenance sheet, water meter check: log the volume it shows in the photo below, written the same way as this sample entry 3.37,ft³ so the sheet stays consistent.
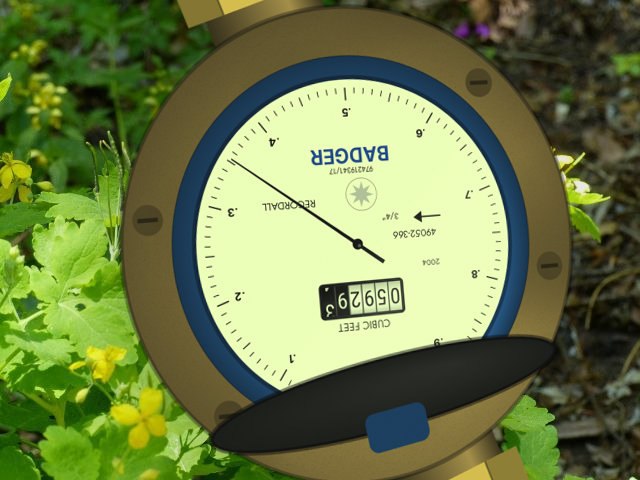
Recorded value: 59293.35,ft³
